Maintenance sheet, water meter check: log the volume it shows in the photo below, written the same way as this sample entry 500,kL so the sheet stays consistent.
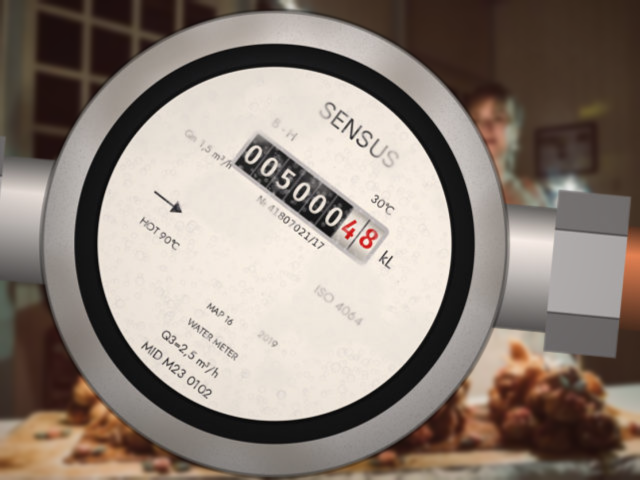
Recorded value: 5000.48,kL
